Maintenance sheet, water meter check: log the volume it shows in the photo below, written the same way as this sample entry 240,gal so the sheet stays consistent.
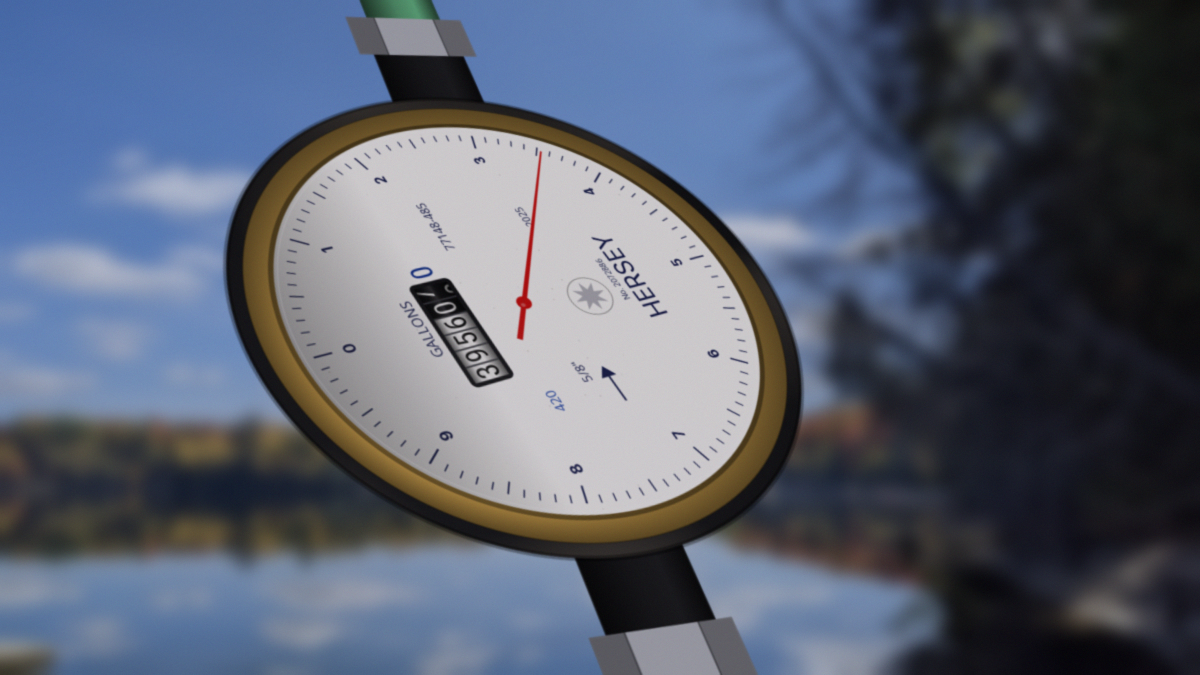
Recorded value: 3956073.5,gal
